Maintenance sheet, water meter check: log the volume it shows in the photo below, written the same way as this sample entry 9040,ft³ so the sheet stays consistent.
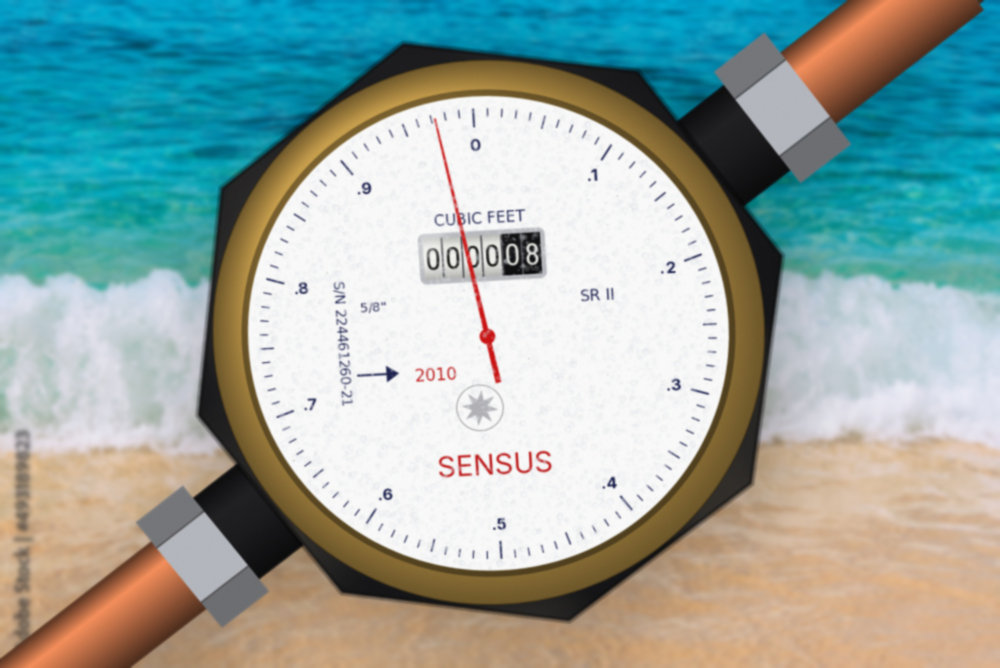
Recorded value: 7.97,ft³
